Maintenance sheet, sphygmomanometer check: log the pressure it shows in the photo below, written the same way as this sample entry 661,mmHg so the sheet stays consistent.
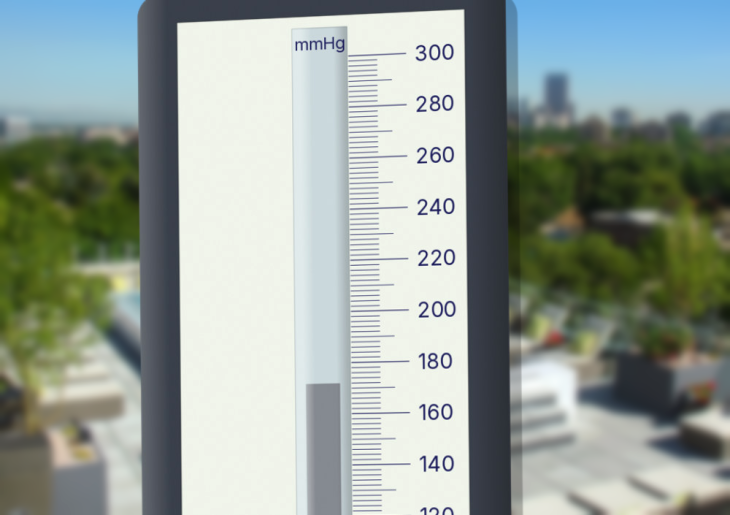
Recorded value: 172,mmHg
